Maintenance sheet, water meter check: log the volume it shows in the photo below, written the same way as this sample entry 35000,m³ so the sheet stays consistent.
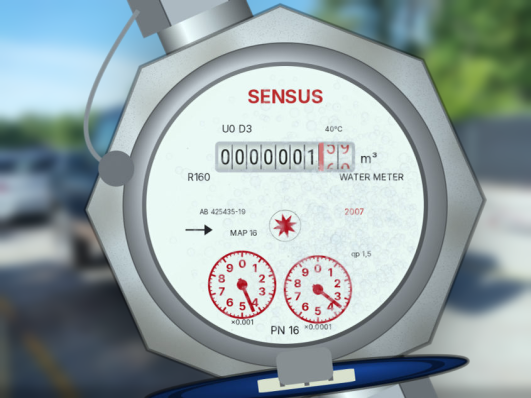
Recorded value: 1.5943,m³
